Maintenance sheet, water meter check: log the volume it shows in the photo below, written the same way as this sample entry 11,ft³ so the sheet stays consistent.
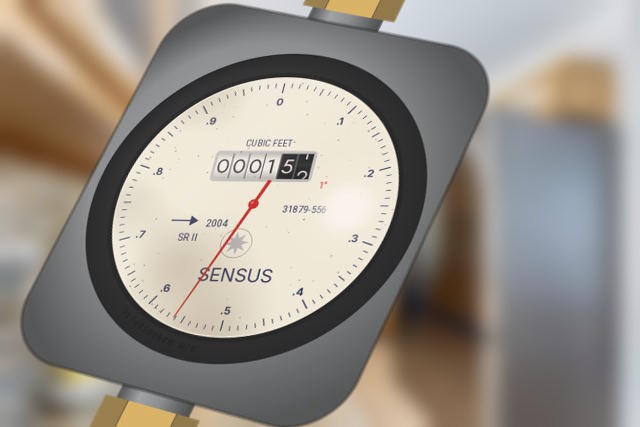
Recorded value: 151.56,ft³
